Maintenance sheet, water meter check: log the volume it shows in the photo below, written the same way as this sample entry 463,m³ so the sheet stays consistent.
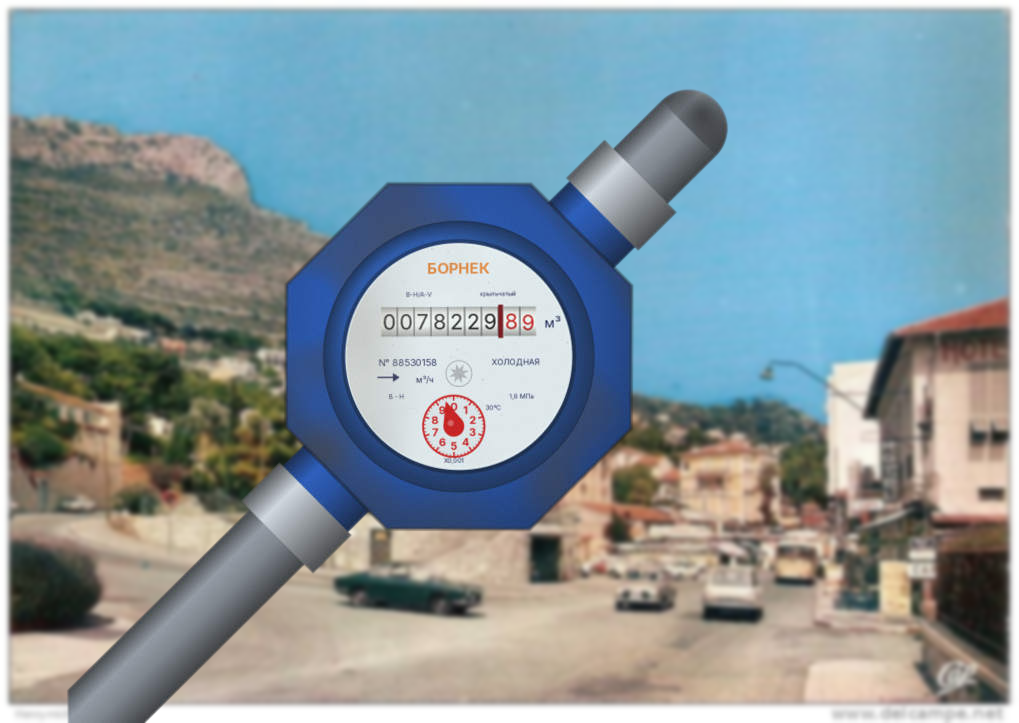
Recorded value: 78229.889,m³
